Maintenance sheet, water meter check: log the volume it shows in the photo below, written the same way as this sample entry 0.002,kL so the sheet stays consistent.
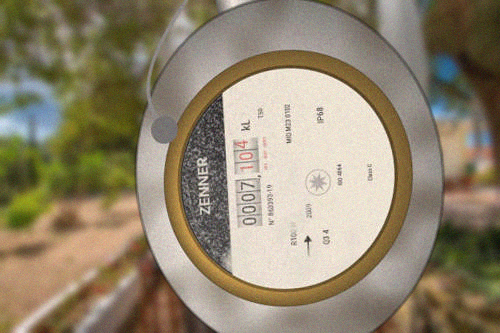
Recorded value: 7.104,kL
